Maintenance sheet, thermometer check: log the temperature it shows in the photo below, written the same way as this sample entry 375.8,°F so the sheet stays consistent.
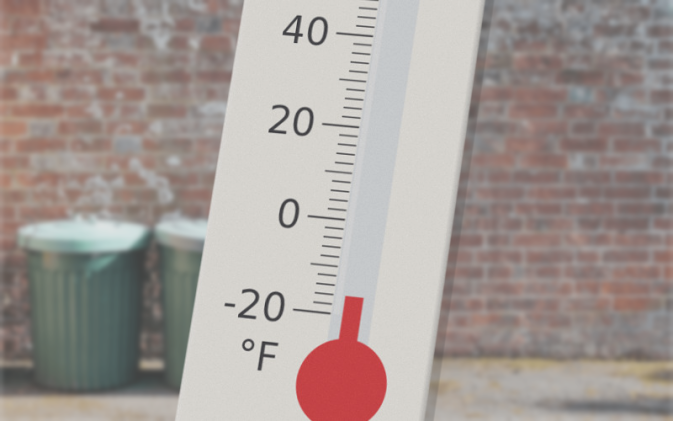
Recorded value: -16,°F
